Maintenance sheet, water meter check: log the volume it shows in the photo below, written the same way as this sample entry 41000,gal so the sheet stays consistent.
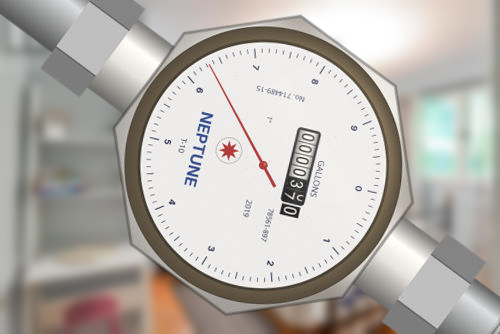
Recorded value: 366.3,gal
